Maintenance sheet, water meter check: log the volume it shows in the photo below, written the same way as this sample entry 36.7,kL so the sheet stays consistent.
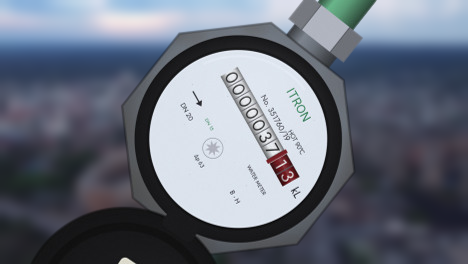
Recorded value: 37.13,kL
